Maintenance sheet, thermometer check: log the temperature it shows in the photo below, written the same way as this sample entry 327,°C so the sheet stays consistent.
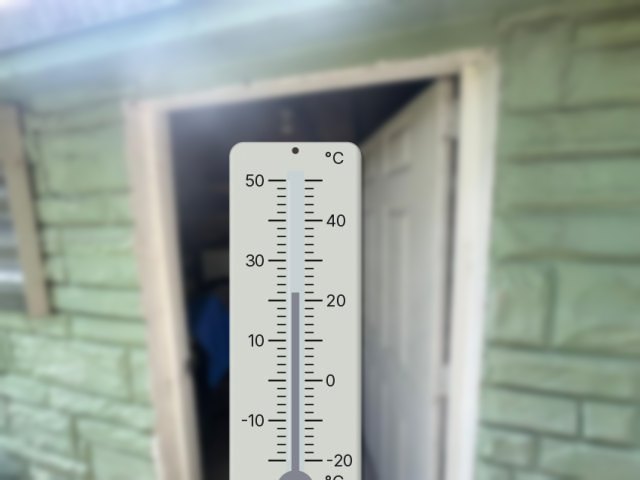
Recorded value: 22,°C
